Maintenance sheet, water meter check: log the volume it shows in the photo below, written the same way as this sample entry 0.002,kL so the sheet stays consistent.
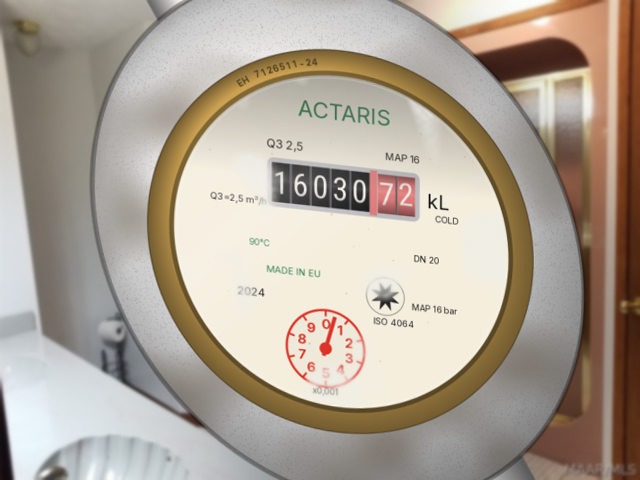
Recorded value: 16030.720,kL
